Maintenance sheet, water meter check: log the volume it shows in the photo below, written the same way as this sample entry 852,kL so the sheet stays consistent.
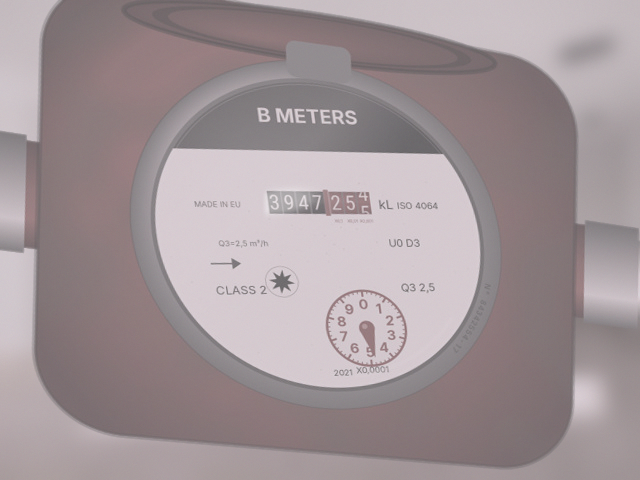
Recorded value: 3947.2544,kL
